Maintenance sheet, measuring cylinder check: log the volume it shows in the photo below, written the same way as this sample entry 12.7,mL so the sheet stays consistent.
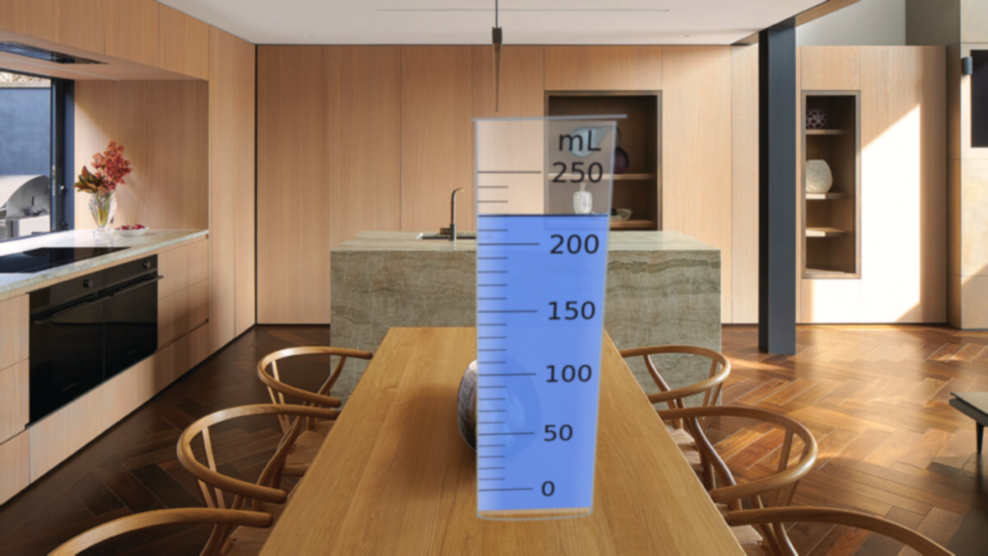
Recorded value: 220,mL
